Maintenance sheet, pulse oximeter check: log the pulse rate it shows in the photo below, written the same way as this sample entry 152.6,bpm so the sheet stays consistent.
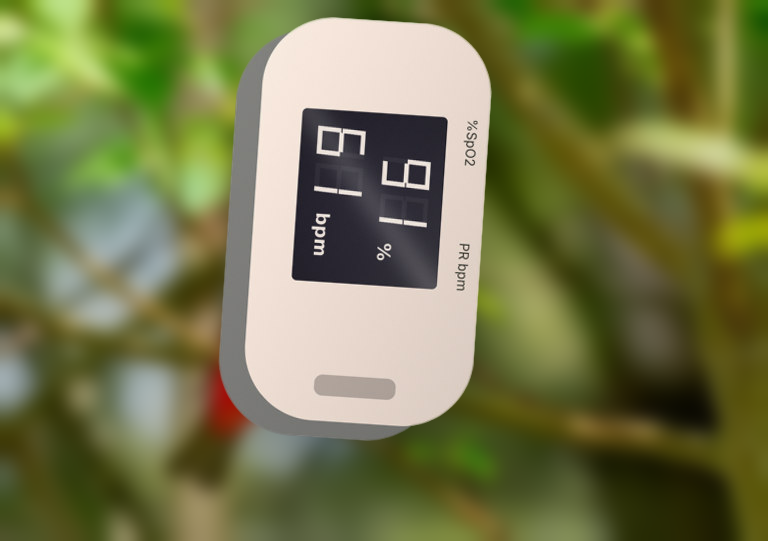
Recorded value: 61,bpm
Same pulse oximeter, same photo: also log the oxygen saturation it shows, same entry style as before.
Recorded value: 91,%
